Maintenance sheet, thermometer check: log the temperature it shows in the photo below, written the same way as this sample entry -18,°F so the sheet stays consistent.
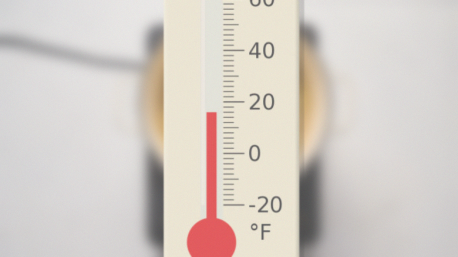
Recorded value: 16,°F
